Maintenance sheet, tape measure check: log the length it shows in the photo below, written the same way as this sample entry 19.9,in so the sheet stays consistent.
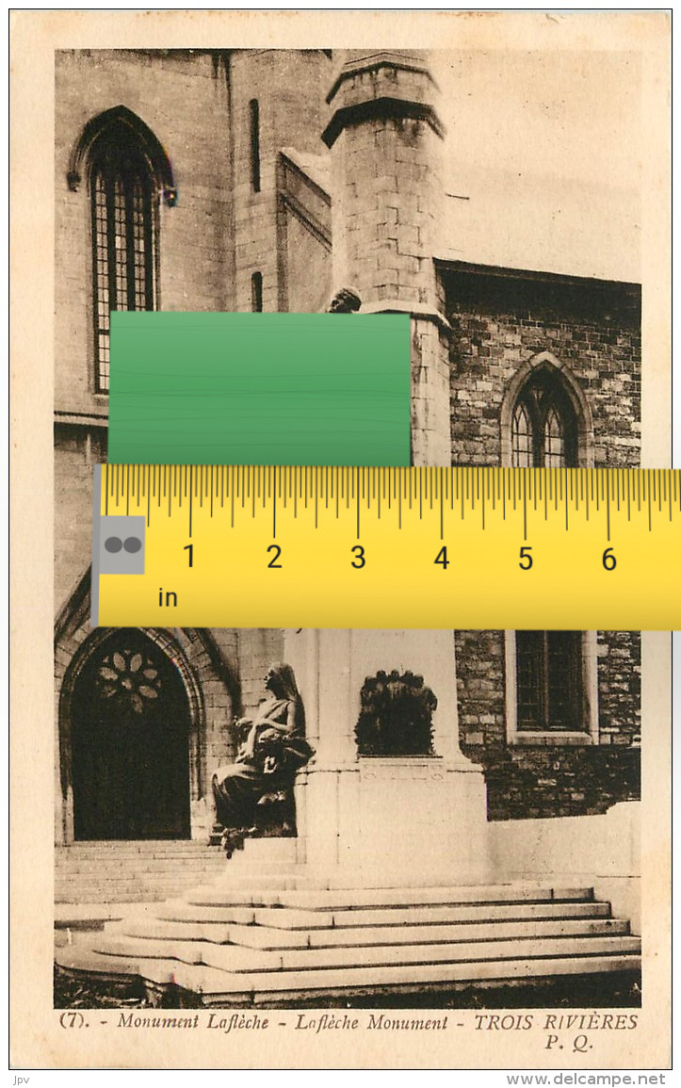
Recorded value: 3.625,in
